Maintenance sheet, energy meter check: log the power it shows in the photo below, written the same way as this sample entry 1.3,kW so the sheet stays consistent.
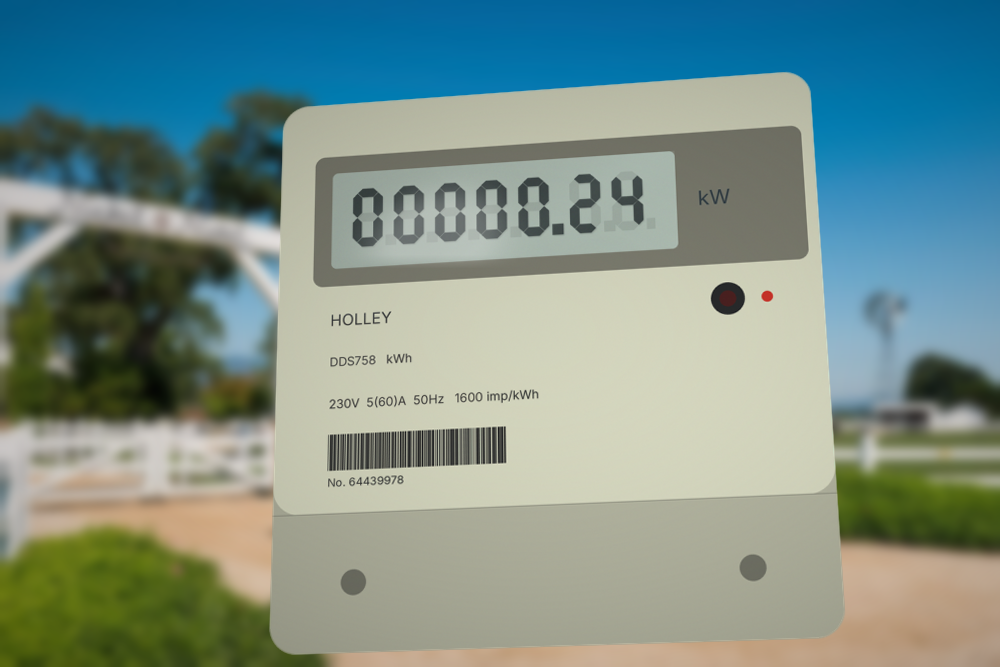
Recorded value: 0.24,kW
